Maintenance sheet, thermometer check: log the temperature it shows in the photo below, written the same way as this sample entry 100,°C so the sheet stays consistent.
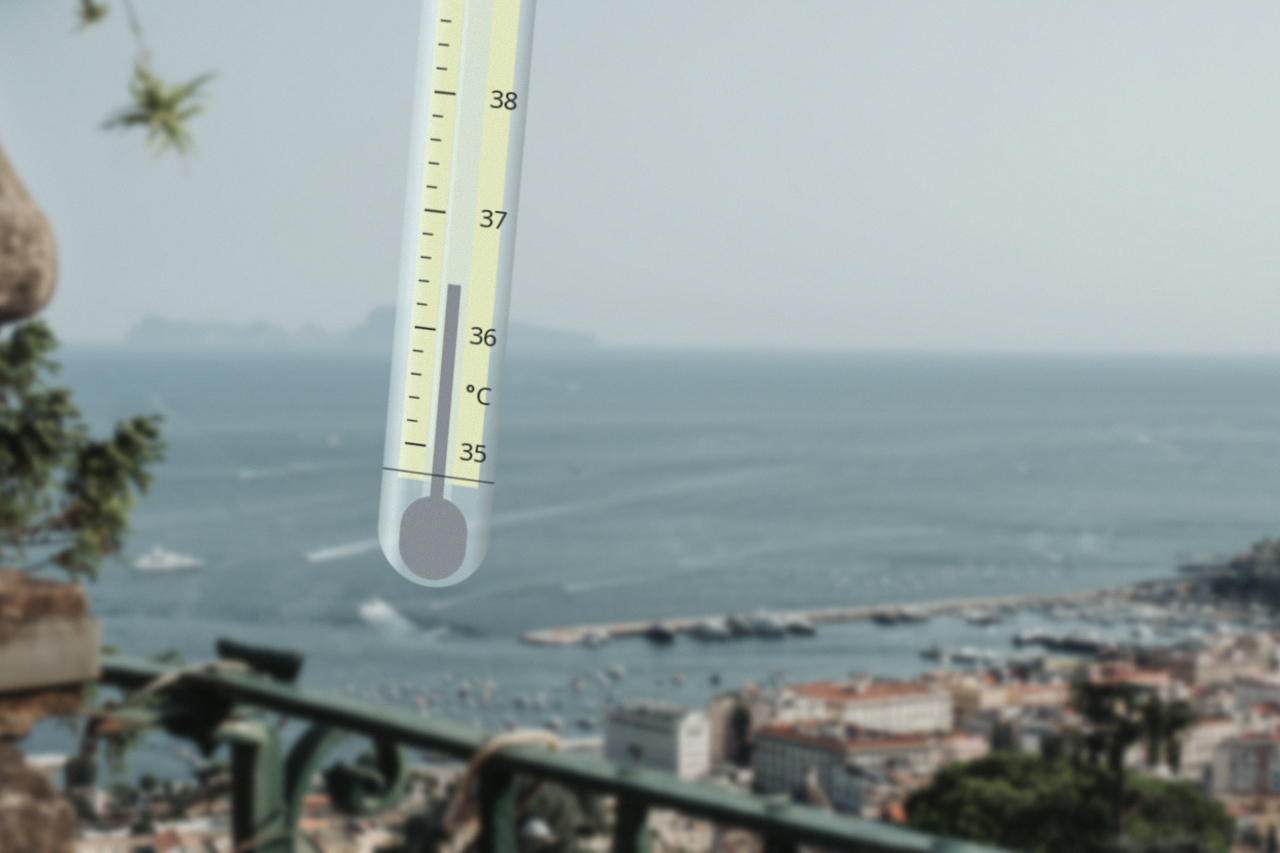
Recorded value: 36.4,°C
